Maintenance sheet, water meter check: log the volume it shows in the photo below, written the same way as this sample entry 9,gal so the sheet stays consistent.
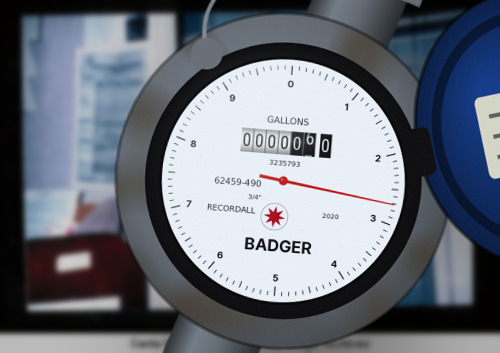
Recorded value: 62.7,gal
